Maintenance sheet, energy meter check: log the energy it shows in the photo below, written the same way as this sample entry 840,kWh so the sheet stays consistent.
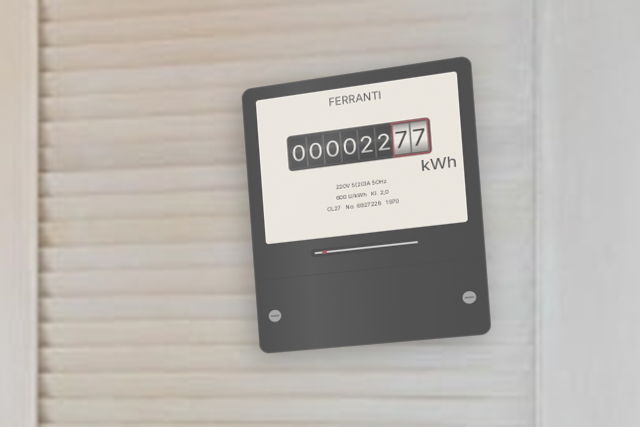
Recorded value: 22.77,kWh
